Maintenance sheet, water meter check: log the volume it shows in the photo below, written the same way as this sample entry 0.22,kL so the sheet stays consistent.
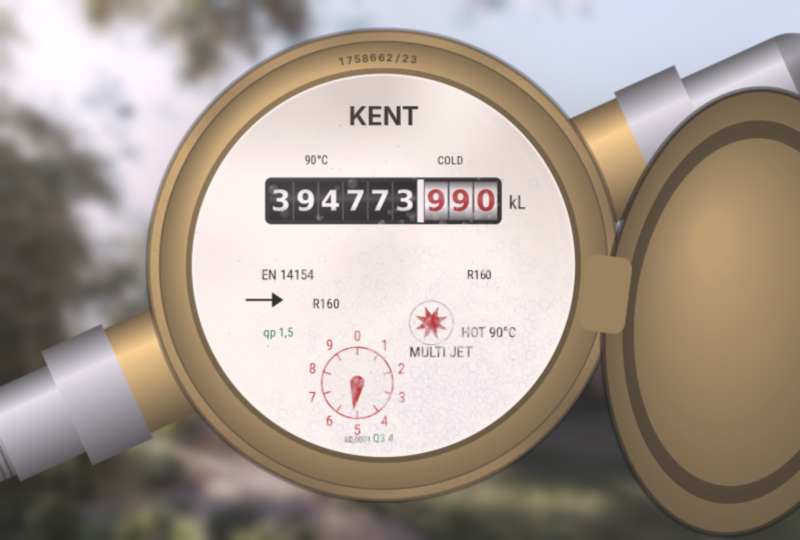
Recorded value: 394773.9905,kL
